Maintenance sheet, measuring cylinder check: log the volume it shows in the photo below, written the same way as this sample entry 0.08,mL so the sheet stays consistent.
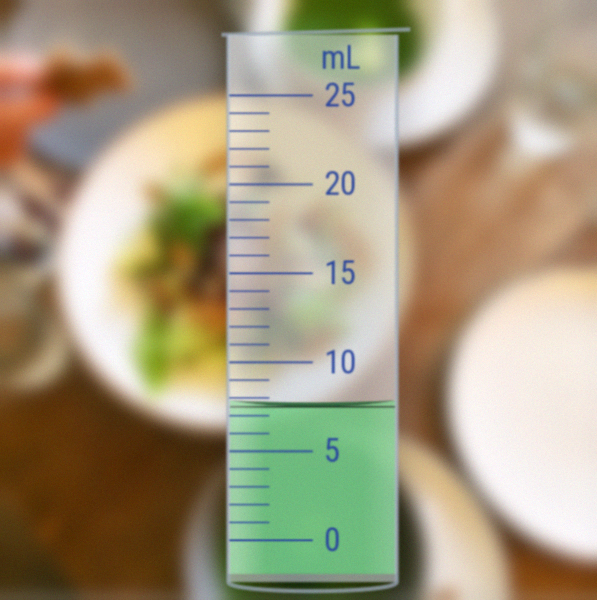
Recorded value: 7.5,mL
